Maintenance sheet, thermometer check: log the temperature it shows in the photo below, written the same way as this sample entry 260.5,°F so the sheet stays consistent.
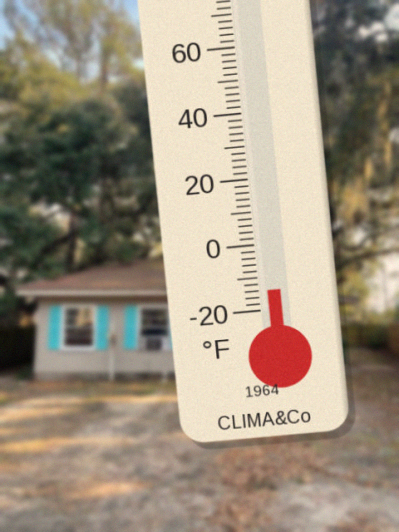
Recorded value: -14,°F
